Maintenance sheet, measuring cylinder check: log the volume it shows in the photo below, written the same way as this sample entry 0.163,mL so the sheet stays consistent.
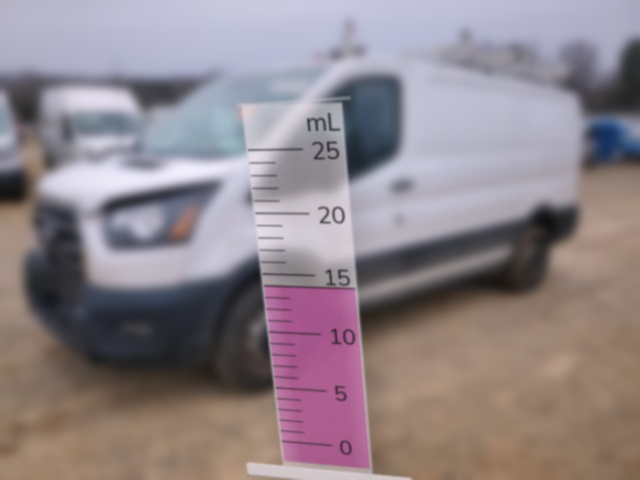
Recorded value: 14,mL
